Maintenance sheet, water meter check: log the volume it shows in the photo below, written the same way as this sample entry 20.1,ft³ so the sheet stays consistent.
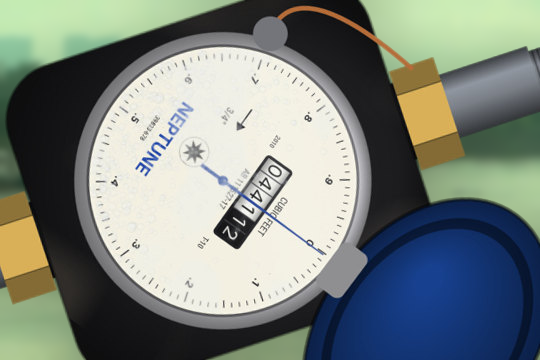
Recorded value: 44112.00,ft³
